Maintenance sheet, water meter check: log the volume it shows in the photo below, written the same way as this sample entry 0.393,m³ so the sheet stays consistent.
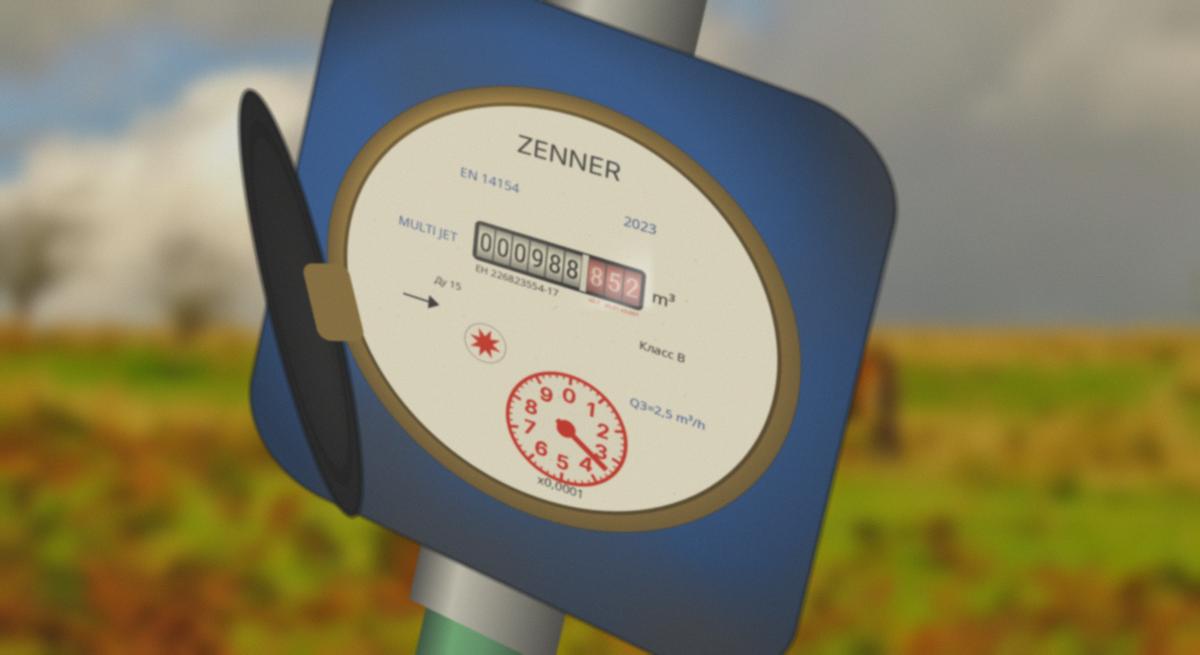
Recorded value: 988.8523,m³
